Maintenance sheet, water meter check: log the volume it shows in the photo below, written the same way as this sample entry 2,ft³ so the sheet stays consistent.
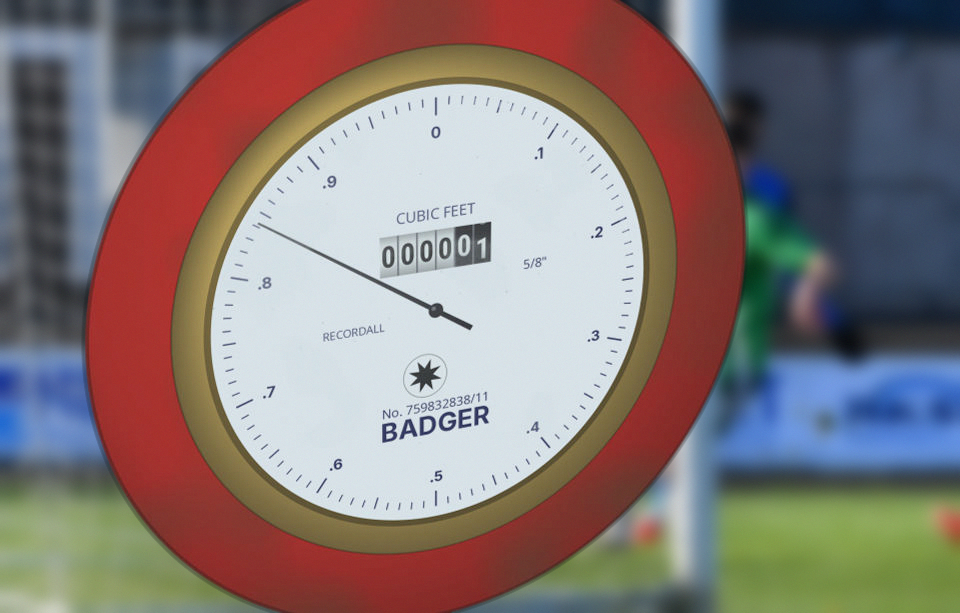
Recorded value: 0.84,ft³
